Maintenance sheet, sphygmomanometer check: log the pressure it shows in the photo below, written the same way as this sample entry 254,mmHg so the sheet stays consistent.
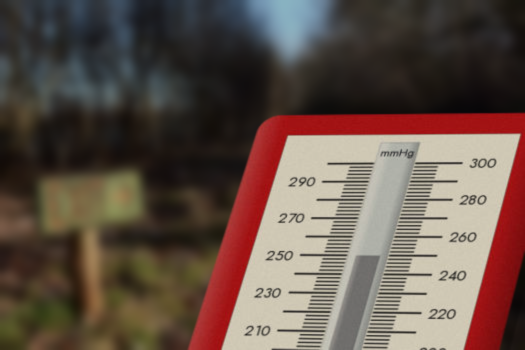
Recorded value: 250,mmHg
